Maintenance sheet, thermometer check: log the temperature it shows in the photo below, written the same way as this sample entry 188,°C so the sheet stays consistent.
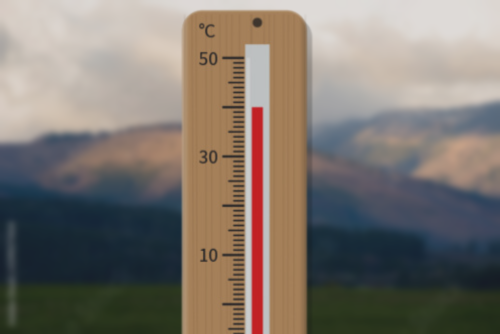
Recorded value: 40,°C
